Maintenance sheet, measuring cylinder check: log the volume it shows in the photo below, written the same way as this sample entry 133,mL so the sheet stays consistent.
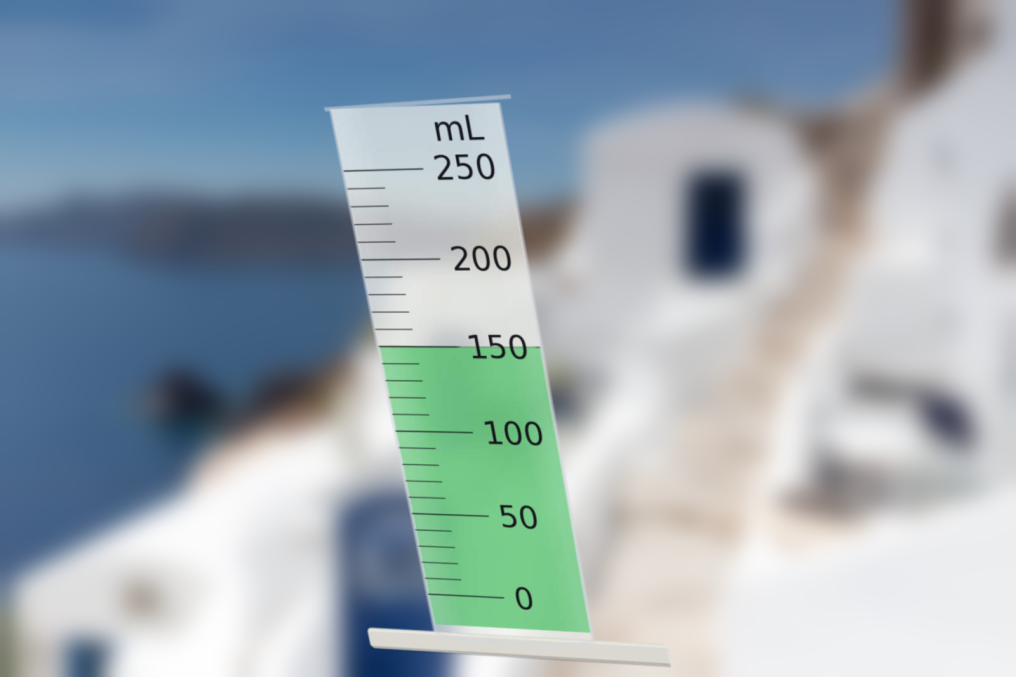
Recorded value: 150,mL
